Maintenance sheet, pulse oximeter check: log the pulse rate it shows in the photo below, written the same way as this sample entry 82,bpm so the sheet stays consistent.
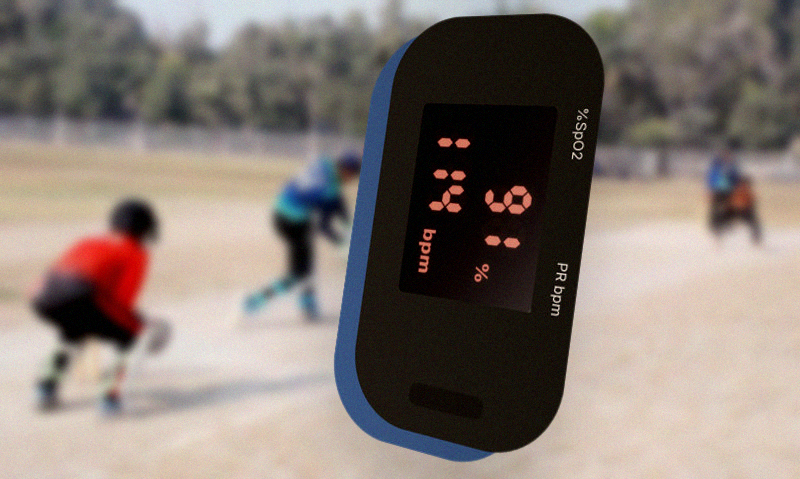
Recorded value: 114,bpm
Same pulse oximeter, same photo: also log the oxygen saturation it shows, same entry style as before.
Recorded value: 91,%
